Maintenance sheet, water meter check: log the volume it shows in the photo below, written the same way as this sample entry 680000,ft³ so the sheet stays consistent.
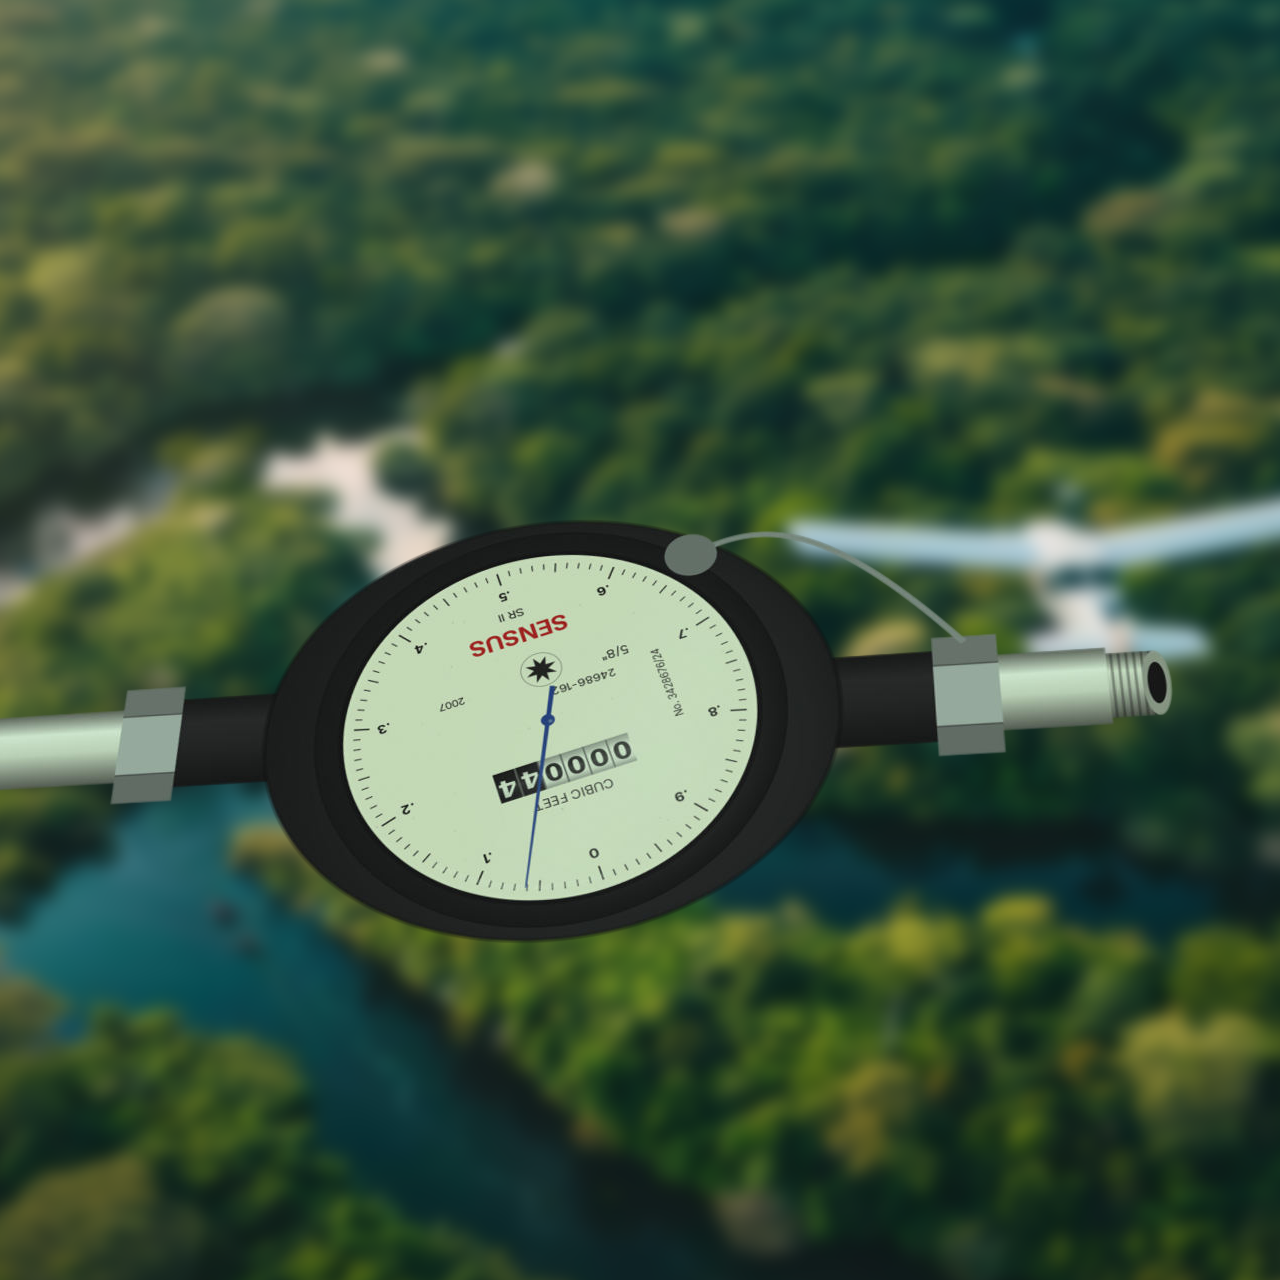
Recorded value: 44.06,ft³
